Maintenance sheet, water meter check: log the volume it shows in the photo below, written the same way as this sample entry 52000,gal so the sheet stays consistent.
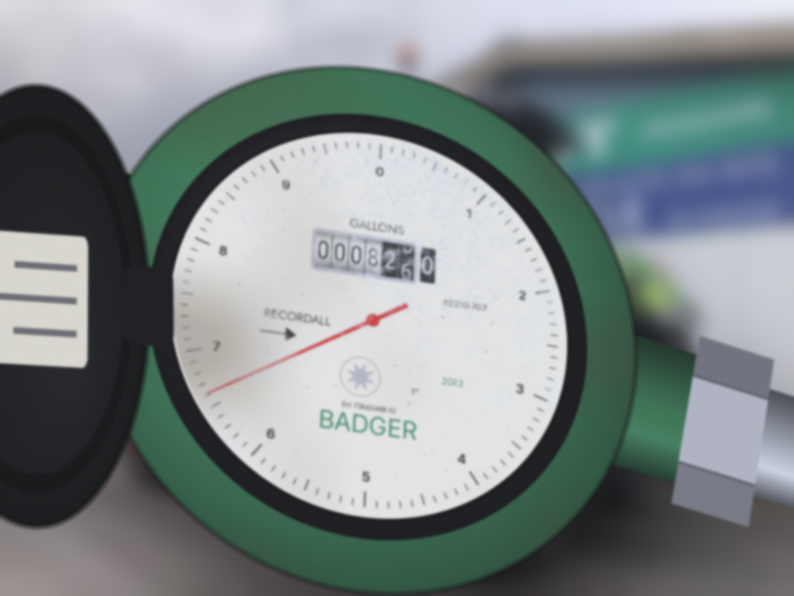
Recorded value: 8256.6,gal
